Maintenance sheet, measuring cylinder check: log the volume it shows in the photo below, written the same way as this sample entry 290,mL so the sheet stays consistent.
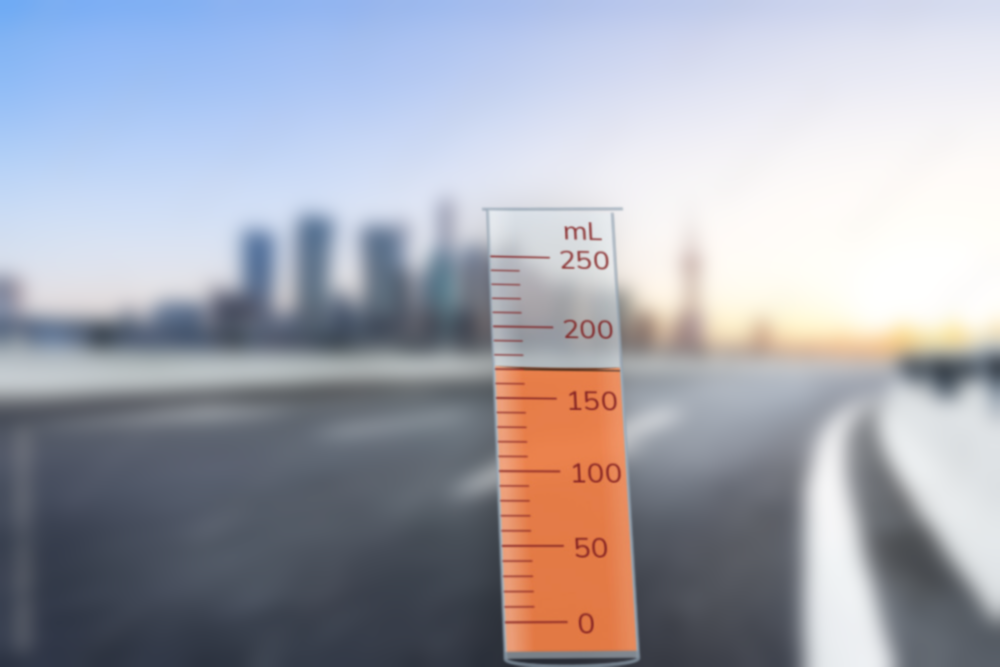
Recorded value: 170,mL
